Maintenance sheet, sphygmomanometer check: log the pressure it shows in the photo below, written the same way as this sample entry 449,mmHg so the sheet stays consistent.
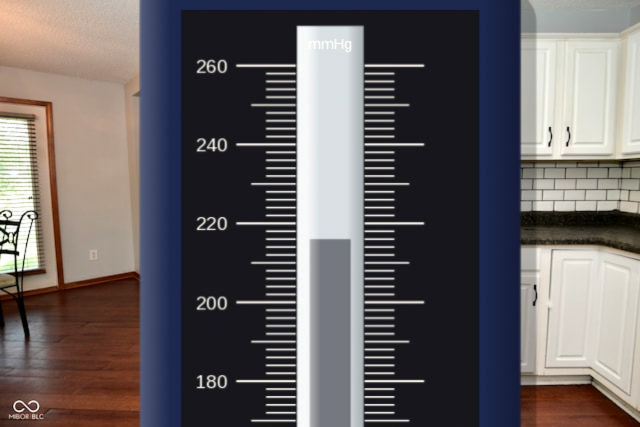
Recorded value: 216,mmHg
